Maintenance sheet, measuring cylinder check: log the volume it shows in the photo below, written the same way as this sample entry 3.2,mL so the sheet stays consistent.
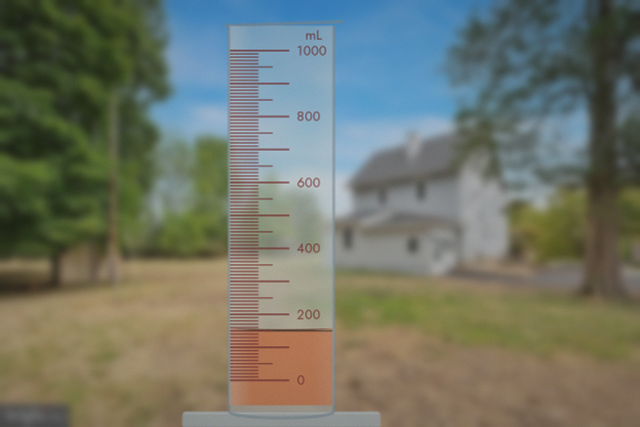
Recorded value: 150,mL
